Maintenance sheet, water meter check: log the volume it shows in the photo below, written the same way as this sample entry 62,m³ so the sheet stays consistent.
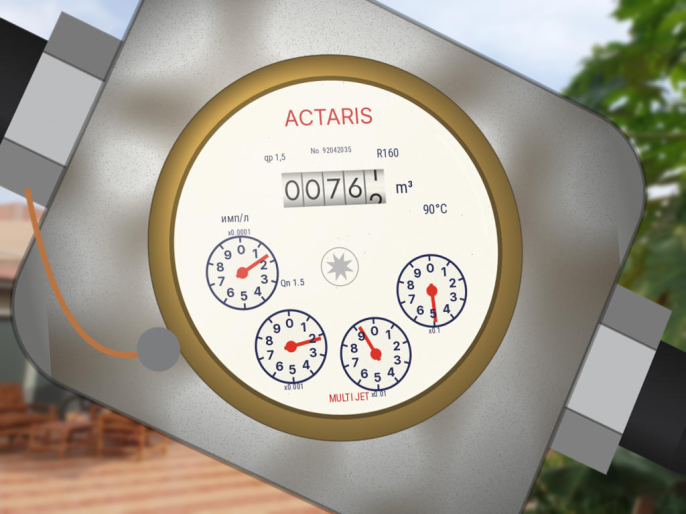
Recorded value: 761.4921,m³
